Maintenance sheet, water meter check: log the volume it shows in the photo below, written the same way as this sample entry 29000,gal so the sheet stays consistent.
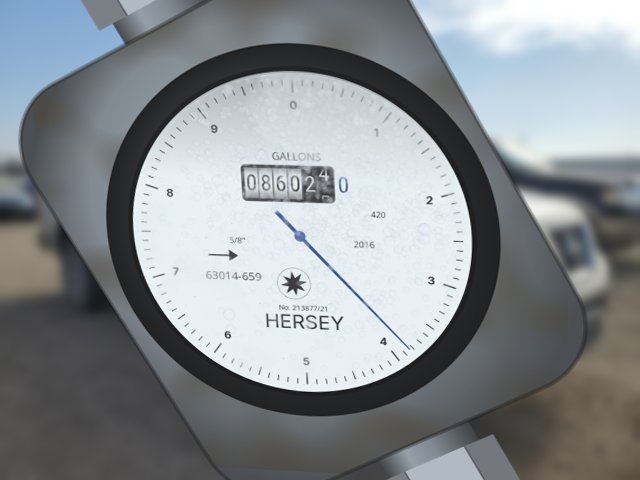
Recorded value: 860243.8,gal
